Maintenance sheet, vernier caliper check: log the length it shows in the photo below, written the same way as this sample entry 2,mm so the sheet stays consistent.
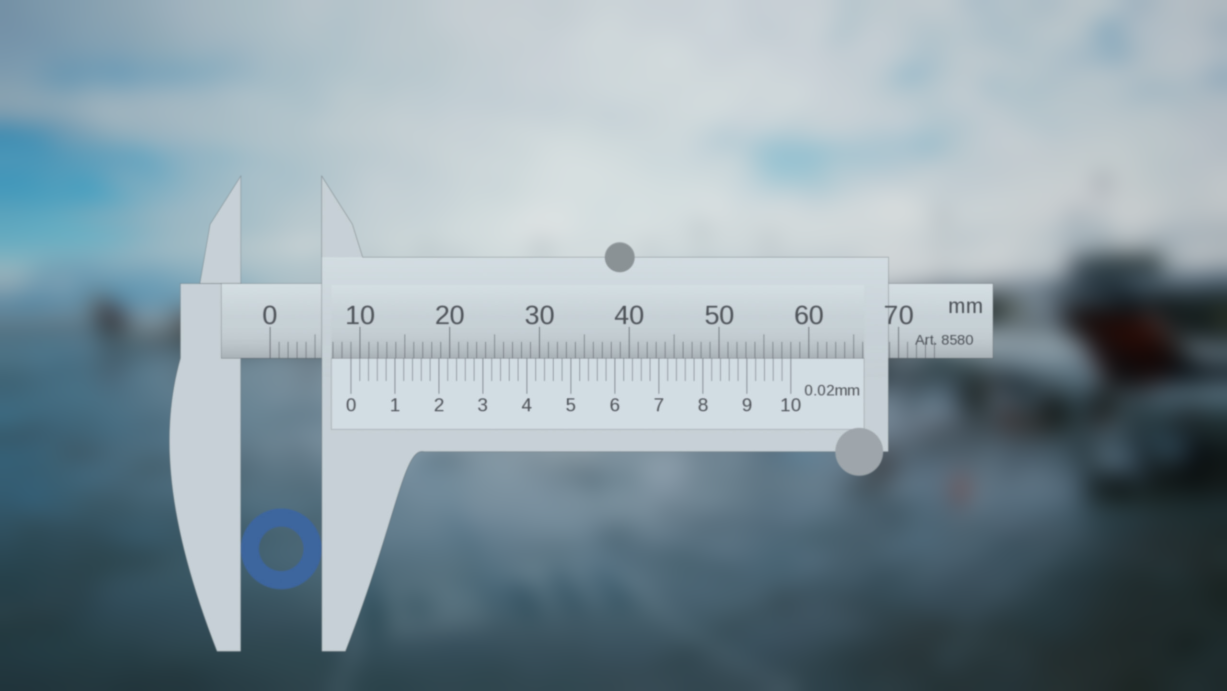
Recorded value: 9.0,mm
